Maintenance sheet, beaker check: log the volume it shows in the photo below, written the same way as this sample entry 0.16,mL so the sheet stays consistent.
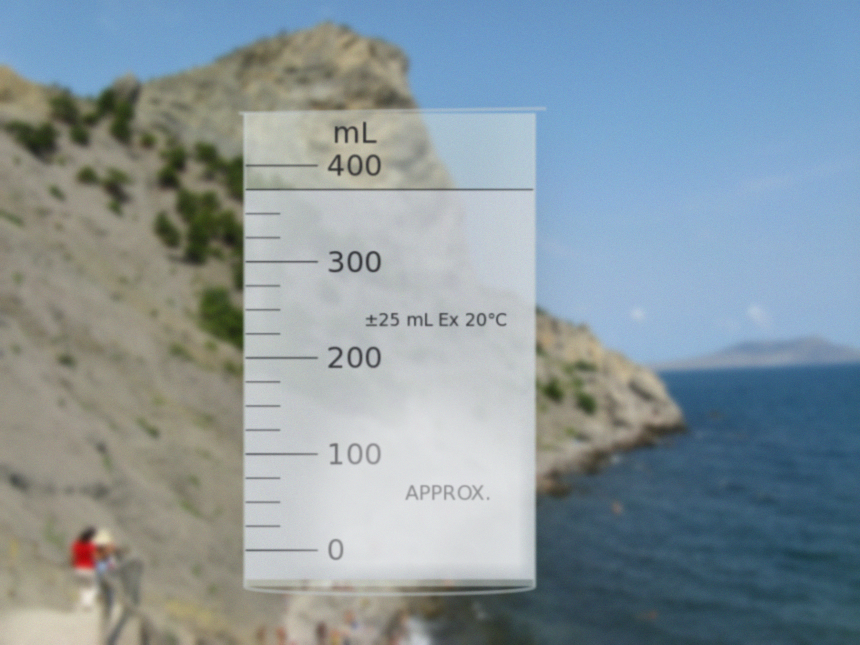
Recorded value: 375,mL
